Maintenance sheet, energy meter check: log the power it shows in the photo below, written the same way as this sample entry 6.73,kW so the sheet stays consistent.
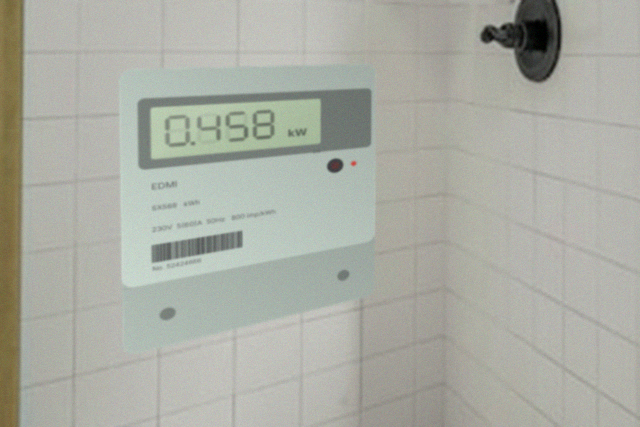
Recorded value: 0.458,kW
